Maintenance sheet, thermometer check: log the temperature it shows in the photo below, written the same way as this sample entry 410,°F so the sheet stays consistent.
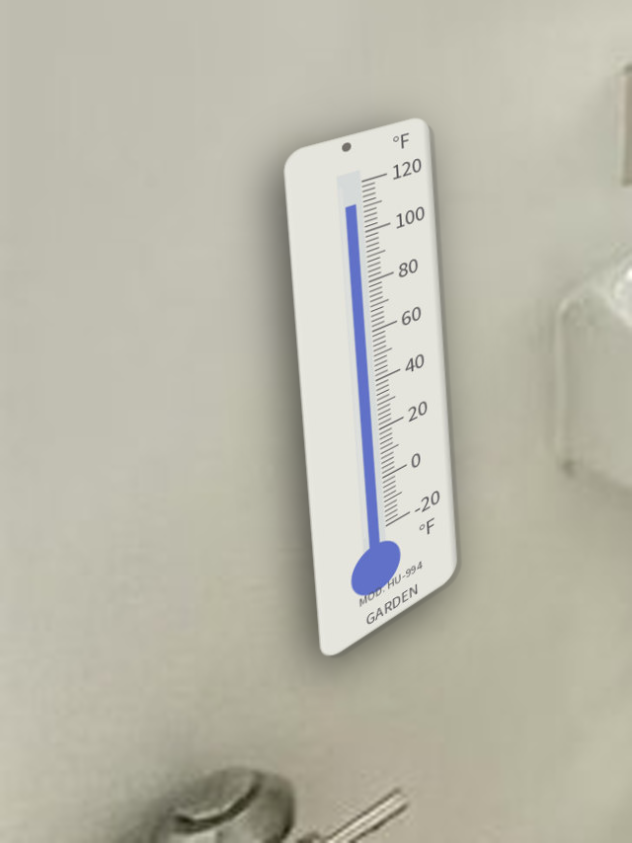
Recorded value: 112,°F
